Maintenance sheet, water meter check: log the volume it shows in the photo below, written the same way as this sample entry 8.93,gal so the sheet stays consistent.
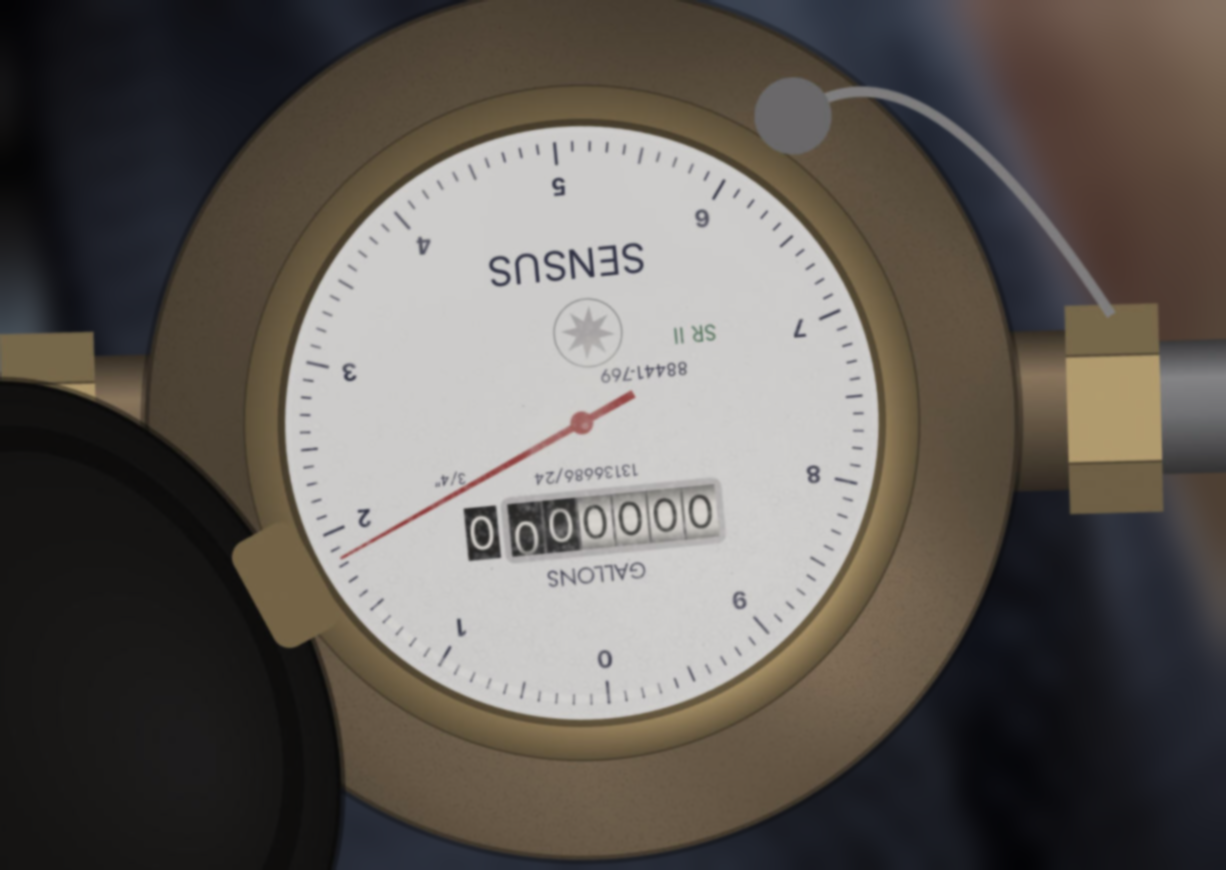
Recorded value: 1.8,gal
